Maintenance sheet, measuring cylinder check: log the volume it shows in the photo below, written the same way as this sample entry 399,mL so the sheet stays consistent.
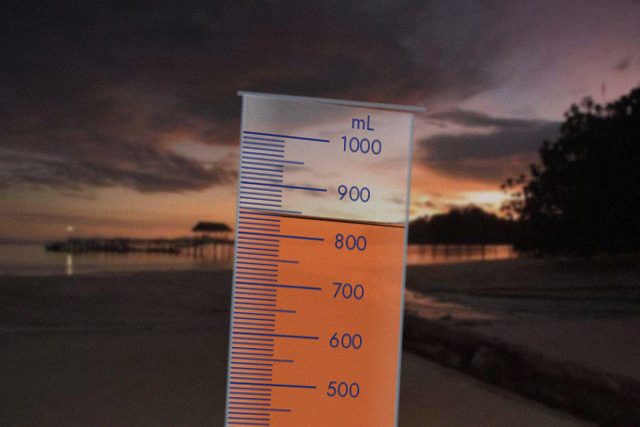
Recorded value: 840,mL
